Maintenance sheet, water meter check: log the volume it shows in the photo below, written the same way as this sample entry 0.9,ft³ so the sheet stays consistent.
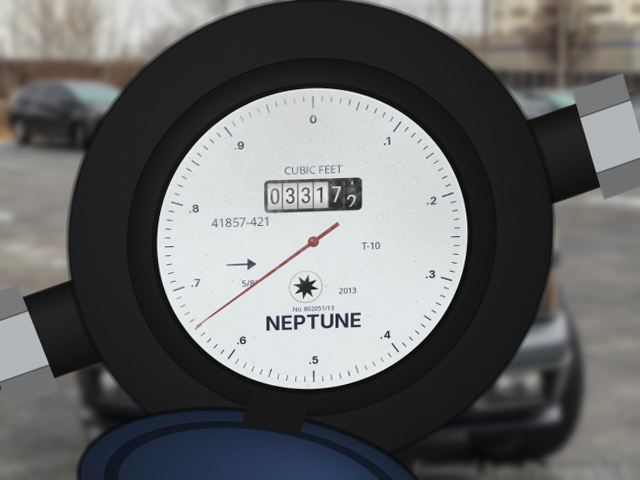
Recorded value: 33171.65,ft³
